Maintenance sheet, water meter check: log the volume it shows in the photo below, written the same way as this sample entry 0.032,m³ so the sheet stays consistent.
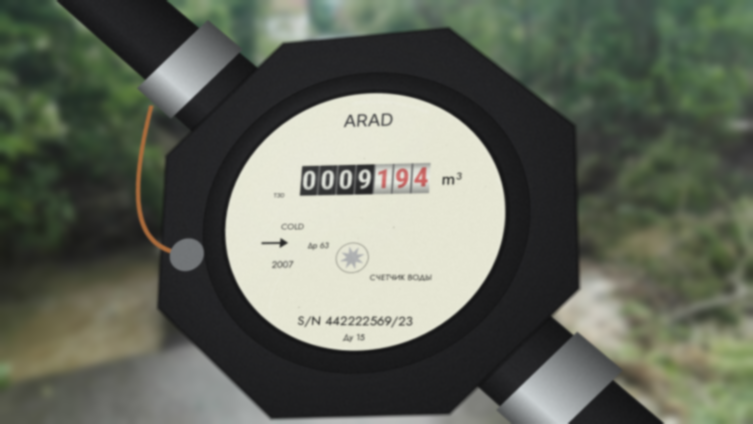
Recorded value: 9.194,m³
